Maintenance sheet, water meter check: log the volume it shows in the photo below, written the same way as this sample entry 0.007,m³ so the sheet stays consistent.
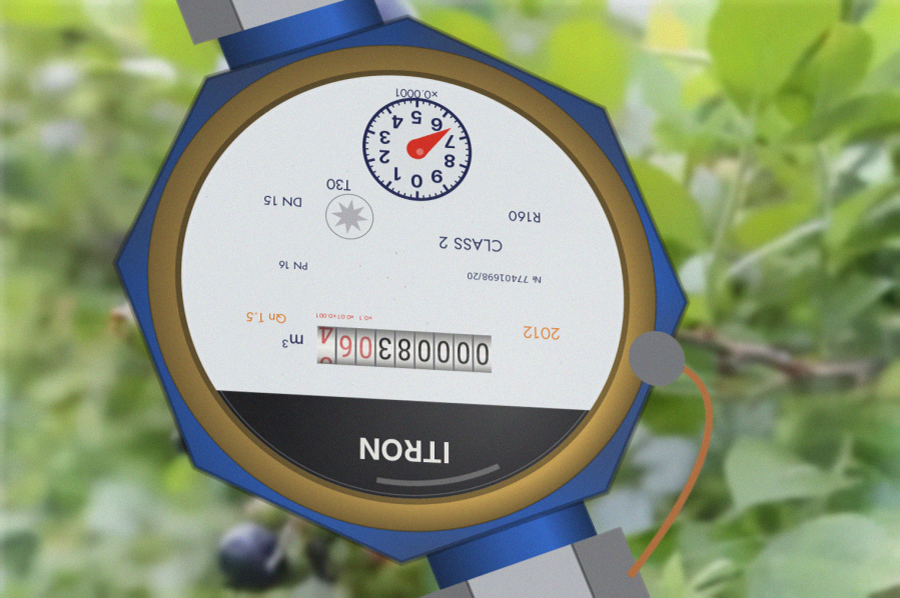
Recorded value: 83.0636,m³
